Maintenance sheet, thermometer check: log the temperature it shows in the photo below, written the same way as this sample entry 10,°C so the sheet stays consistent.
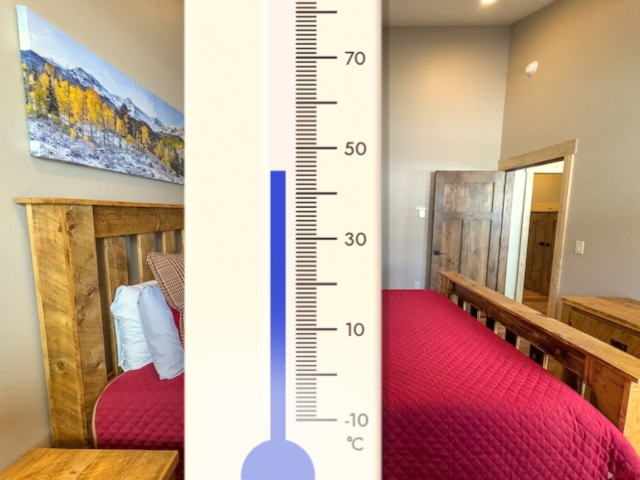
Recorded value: 45,°C
